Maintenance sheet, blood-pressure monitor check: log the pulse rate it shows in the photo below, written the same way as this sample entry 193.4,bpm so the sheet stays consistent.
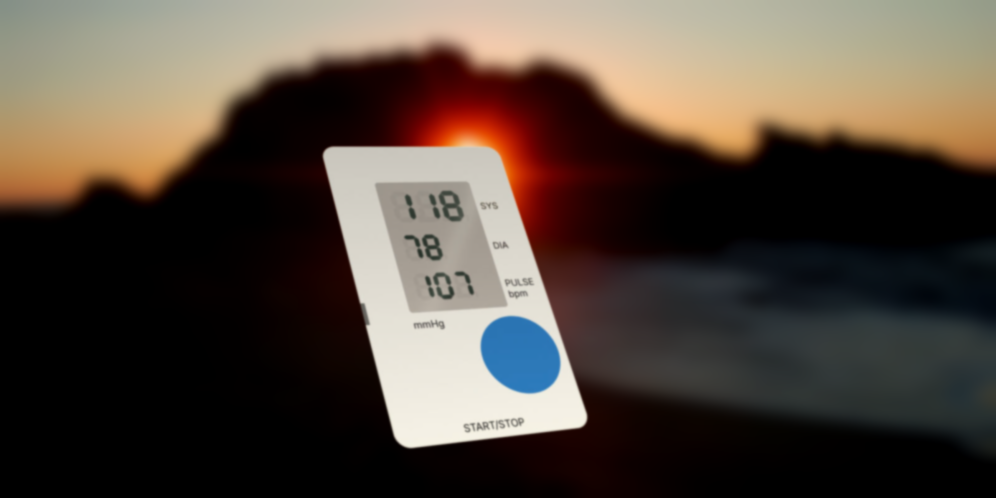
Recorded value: 107,bpm
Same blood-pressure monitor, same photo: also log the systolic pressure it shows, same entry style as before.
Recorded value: 118,mmHg
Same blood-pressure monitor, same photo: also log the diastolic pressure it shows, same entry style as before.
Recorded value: 78,mmHg
